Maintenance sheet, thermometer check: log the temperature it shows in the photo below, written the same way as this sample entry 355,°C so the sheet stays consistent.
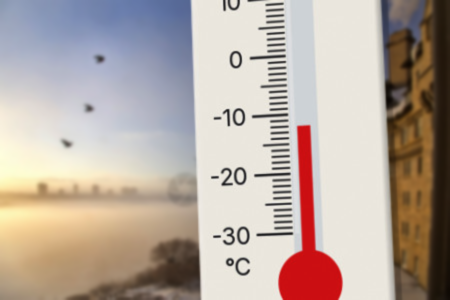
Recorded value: -12,°C
